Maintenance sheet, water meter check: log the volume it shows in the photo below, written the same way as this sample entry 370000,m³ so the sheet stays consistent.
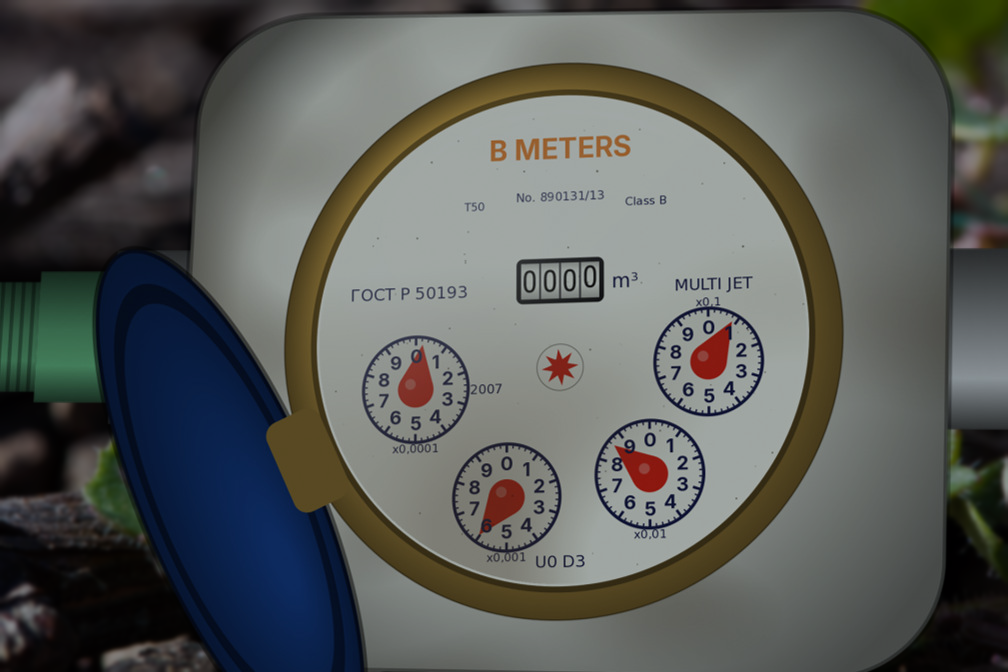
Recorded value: 0.0860,m³
